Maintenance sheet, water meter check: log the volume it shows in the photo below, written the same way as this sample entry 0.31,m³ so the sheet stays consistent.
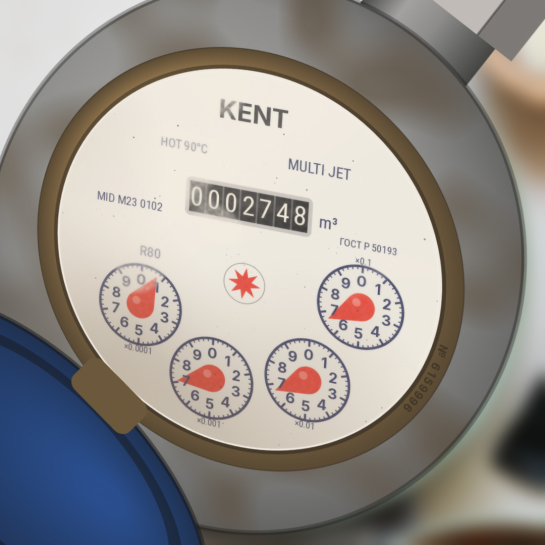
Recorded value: 2748.6670,m³
